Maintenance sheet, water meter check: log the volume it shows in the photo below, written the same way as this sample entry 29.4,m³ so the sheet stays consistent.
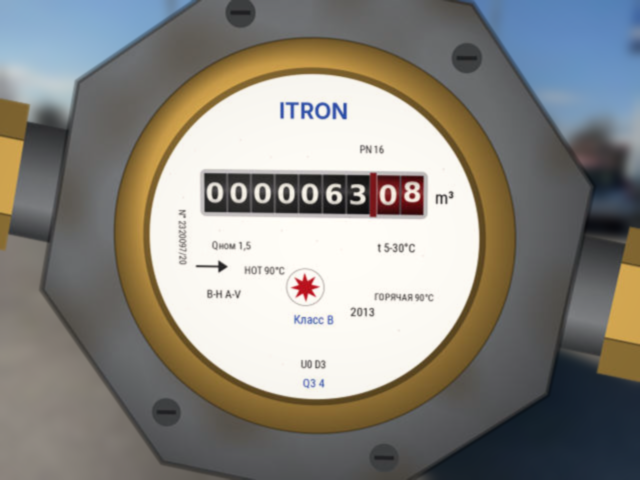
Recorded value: 63.08,m³
